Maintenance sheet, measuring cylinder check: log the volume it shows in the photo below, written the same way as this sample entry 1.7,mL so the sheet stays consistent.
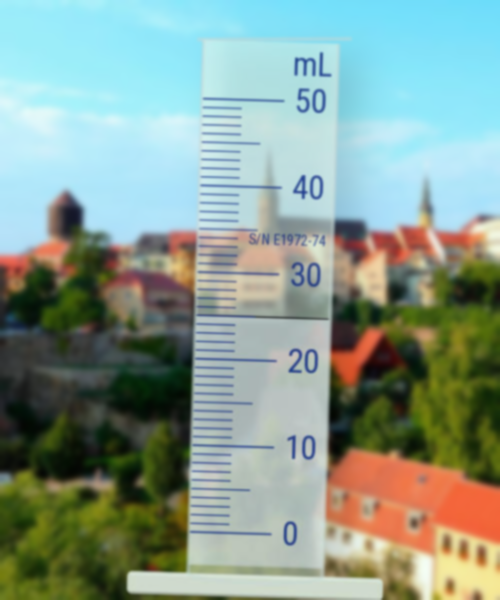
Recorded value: 25,mL
